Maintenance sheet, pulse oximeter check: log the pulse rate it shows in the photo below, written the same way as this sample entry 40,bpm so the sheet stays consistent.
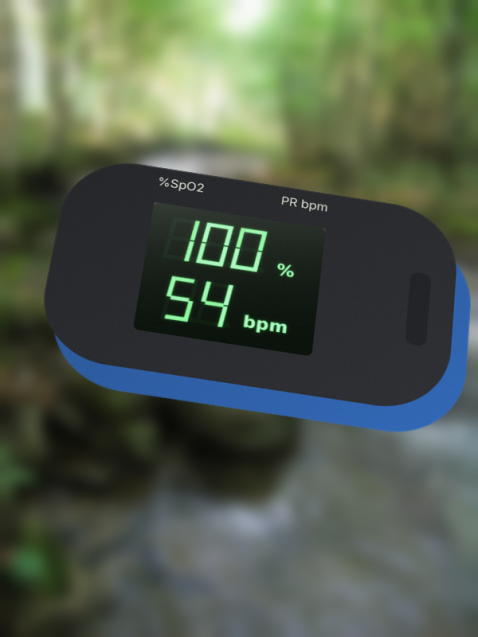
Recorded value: 54,bpm
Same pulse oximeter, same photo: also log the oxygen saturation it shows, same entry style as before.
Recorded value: 100,%
